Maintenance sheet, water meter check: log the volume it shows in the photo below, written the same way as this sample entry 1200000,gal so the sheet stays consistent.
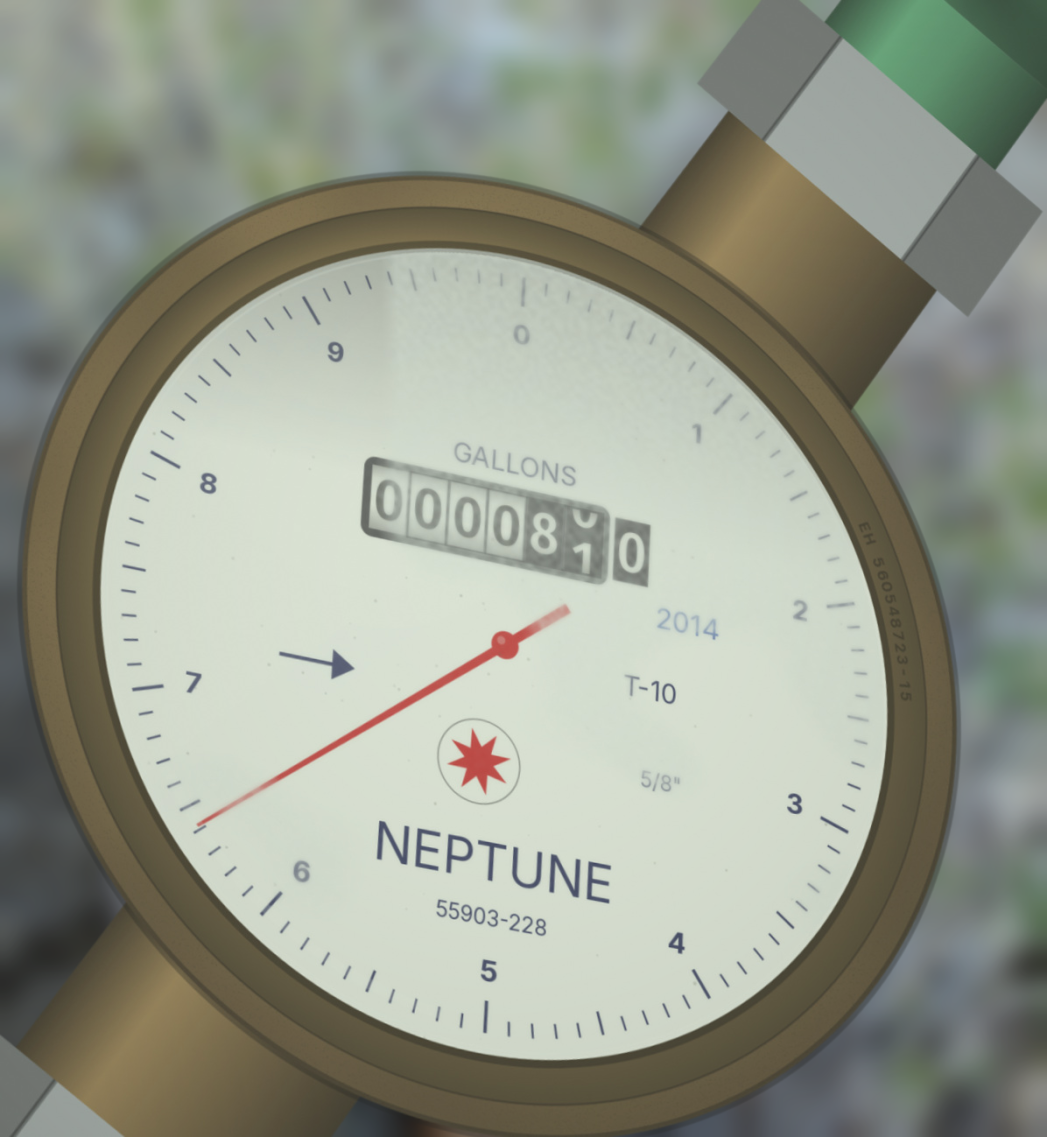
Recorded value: 806.4,gal
